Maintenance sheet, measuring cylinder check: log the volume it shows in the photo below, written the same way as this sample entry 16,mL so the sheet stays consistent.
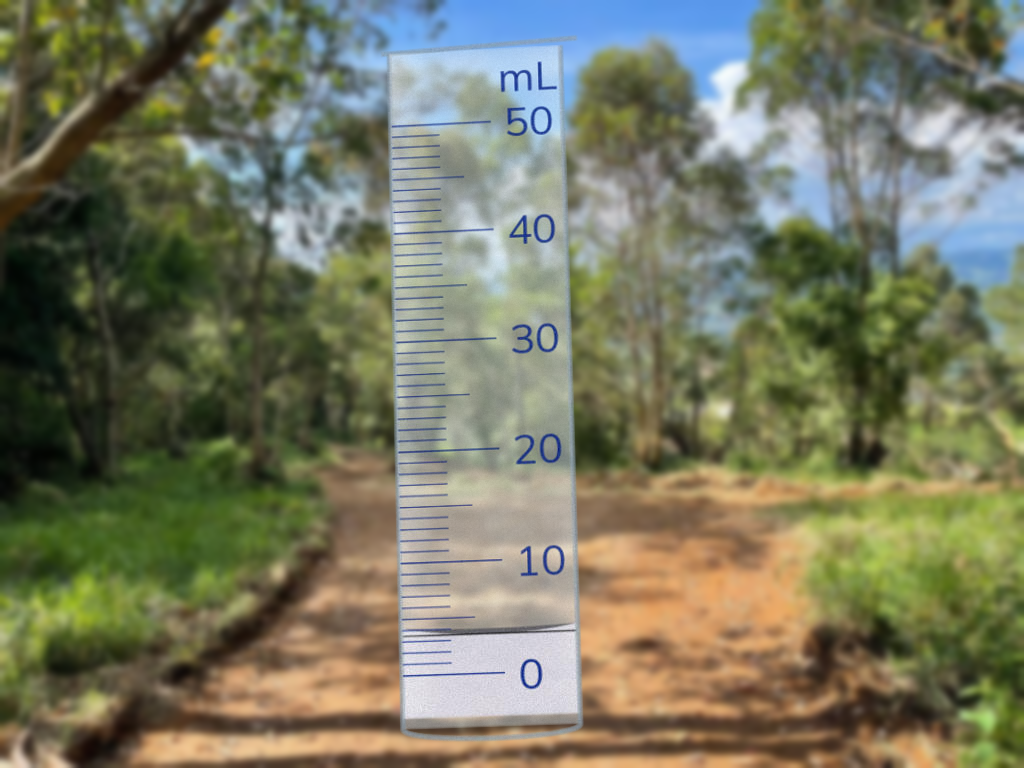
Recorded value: 3.5,mL
